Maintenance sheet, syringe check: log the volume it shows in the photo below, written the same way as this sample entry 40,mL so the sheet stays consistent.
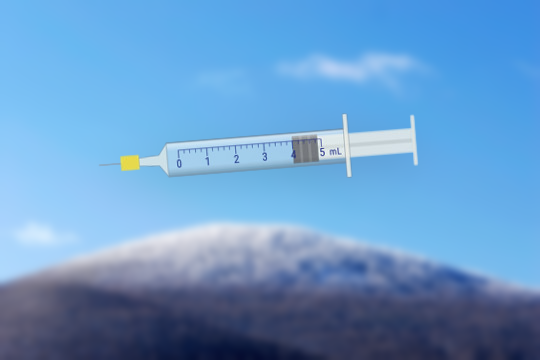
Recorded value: 4,mL
